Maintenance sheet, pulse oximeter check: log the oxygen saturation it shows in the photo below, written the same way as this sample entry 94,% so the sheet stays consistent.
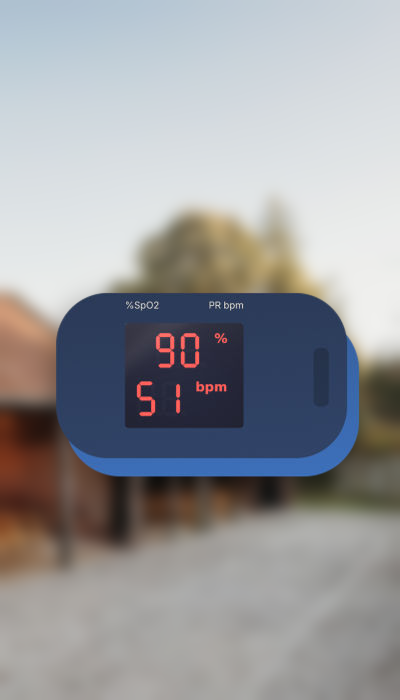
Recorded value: 90,%
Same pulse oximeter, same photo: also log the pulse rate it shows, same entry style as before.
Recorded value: 51,bpm
